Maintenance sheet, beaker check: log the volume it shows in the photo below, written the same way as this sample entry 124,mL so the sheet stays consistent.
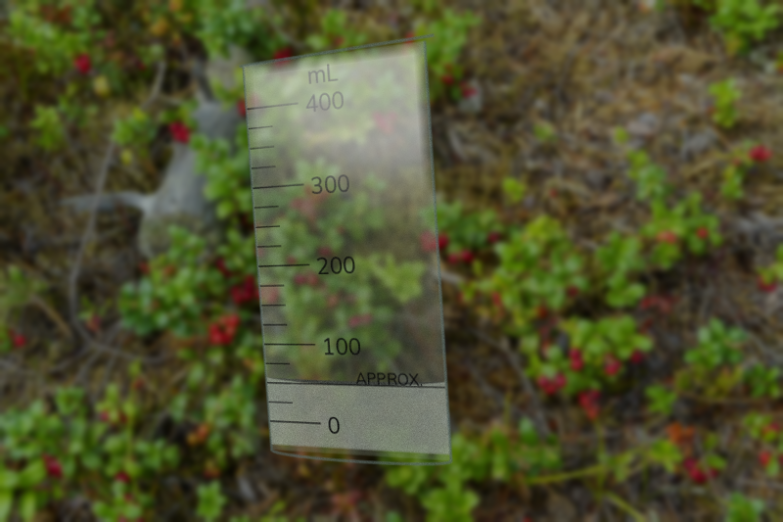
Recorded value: 50,mL
